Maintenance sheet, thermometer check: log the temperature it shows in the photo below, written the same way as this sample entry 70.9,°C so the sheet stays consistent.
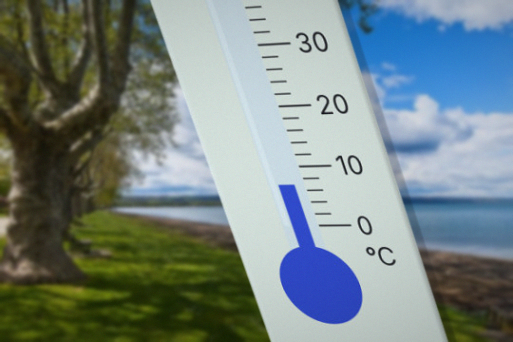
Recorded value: 7,°C
